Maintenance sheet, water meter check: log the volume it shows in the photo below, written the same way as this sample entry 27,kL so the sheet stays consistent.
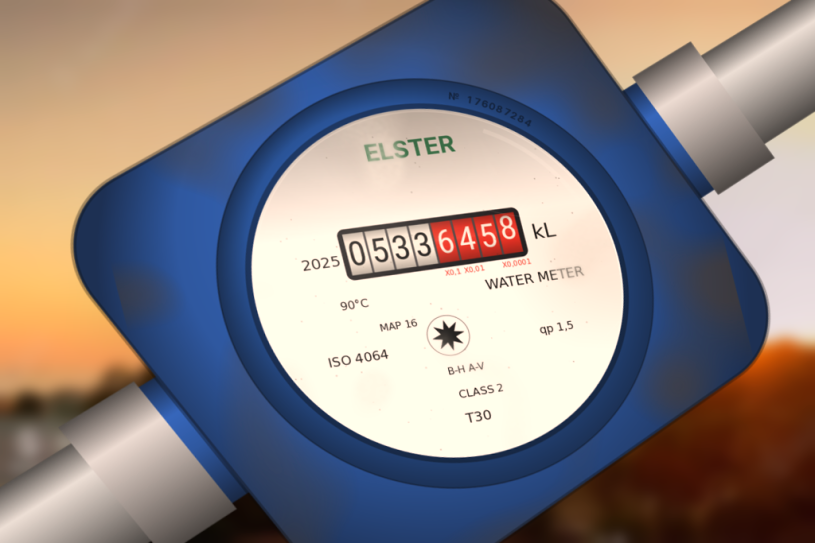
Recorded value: 533.6458,kL
